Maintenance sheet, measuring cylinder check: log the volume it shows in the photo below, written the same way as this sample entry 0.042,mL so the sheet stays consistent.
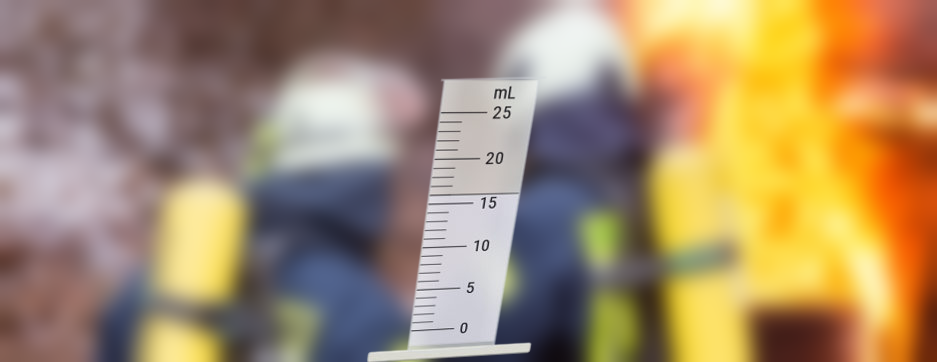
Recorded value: 16,mL
